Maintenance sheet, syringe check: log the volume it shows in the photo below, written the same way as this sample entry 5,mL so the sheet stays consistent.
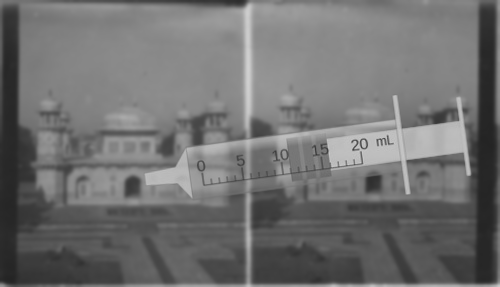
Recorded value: 11,mL
